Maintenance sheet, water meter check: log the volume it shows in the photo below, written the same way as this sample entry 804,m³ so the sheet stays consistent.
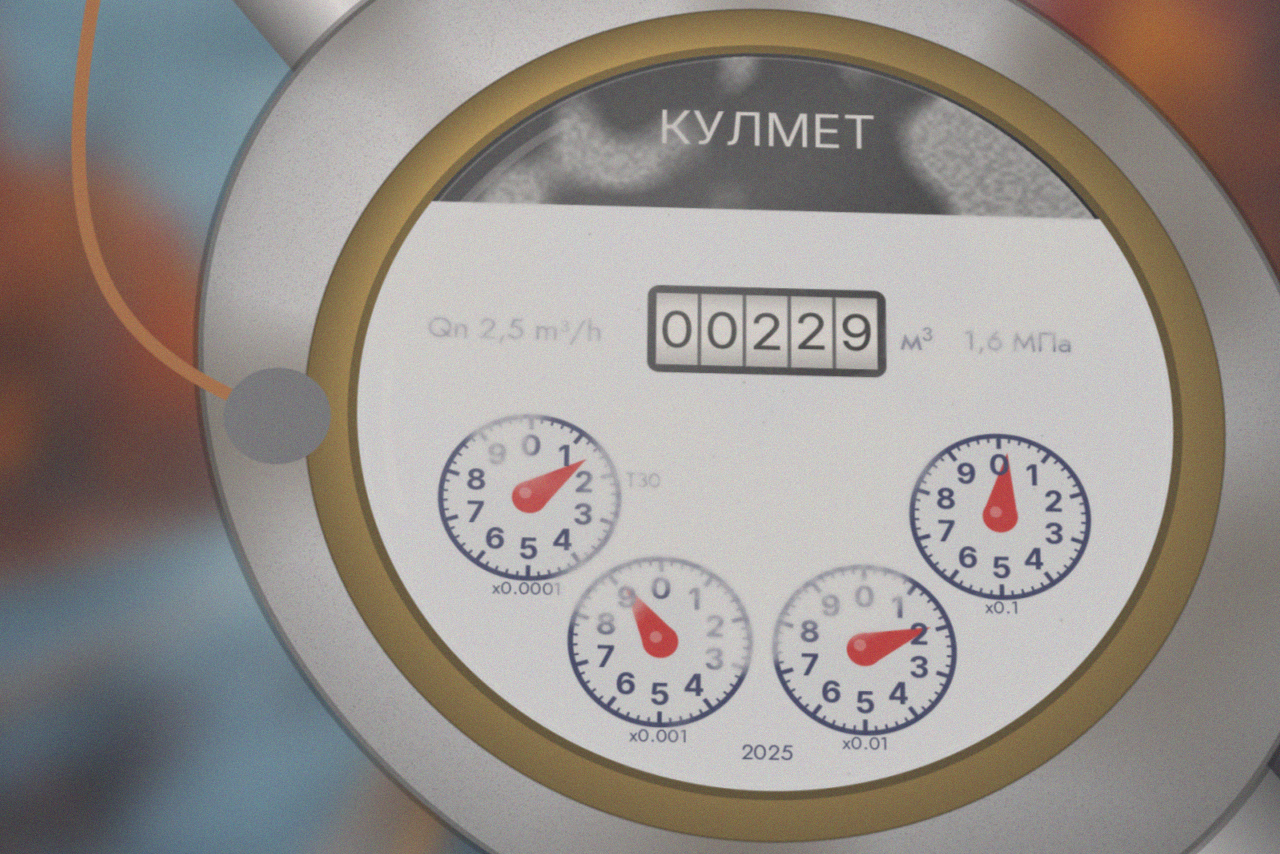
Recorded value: 229.0191,m³
